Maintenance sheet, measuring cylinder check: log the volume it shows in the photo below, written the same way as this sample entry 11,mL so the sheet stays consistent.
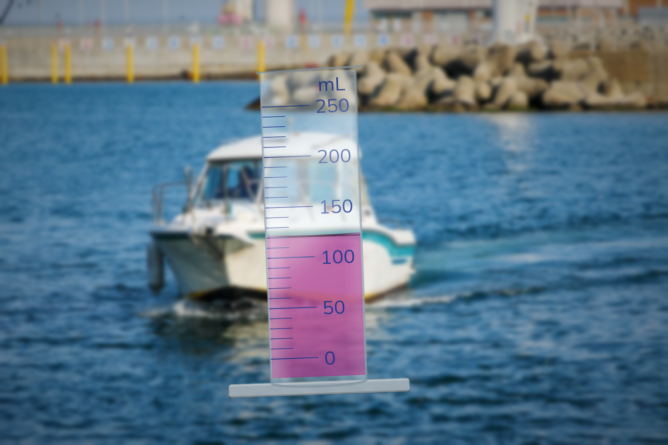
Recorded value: 120,mL
